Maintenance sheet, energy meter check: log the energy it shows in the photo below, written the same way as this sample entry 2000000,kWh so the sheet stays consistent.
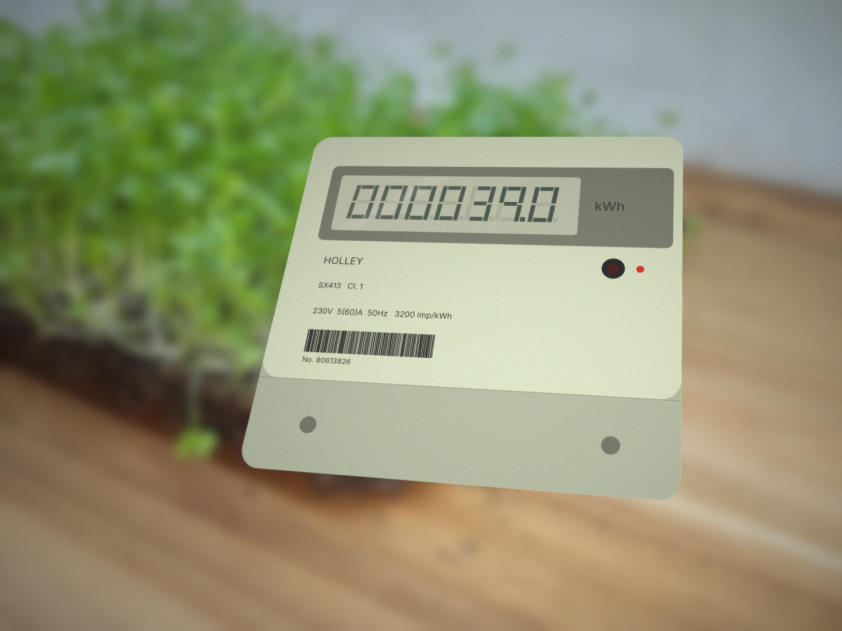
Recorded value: 39.0,kWh
